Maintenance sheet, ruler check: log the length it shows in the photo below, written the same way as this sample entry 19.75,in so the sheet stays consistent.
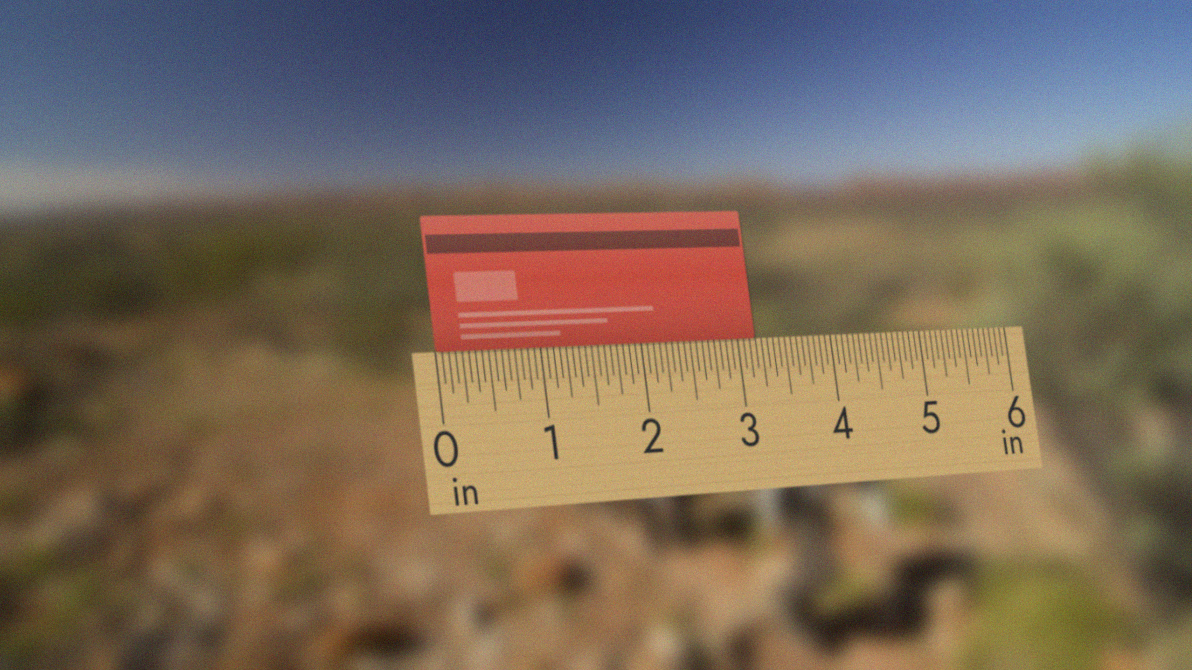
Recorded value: 3.1875,in
